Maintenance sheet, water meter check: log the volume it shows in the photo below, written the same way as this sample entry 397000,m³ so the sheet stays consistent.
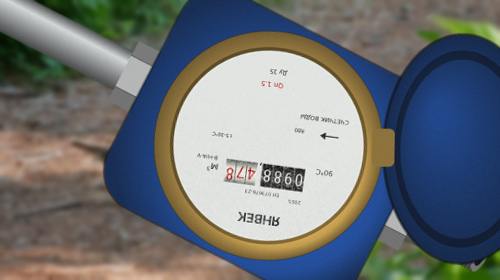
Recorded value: 988.478,m³
